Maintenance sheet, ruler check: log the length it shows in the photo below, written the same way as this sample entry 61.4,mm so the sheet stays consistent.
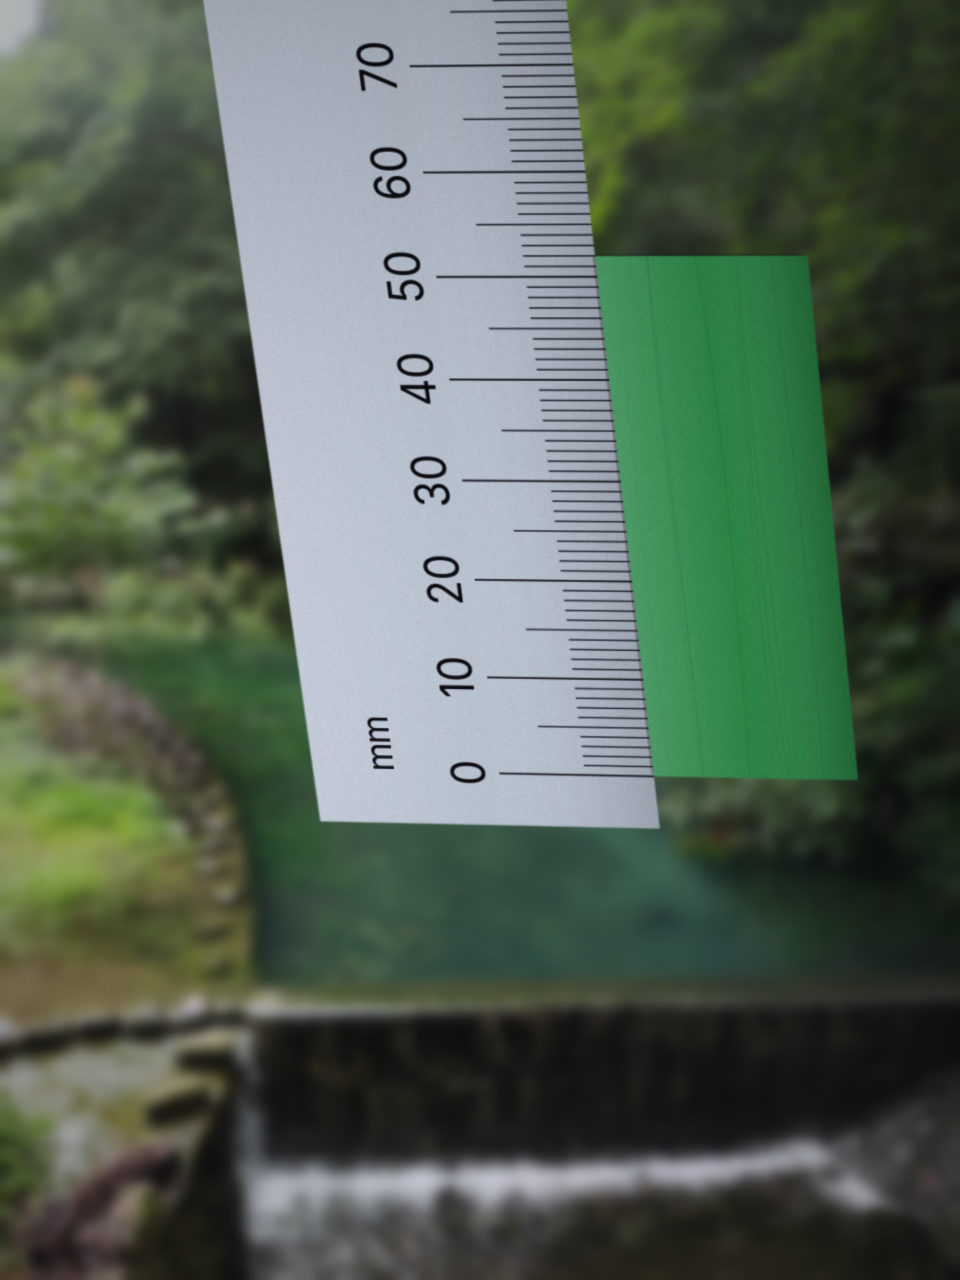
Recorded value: 52,mm
